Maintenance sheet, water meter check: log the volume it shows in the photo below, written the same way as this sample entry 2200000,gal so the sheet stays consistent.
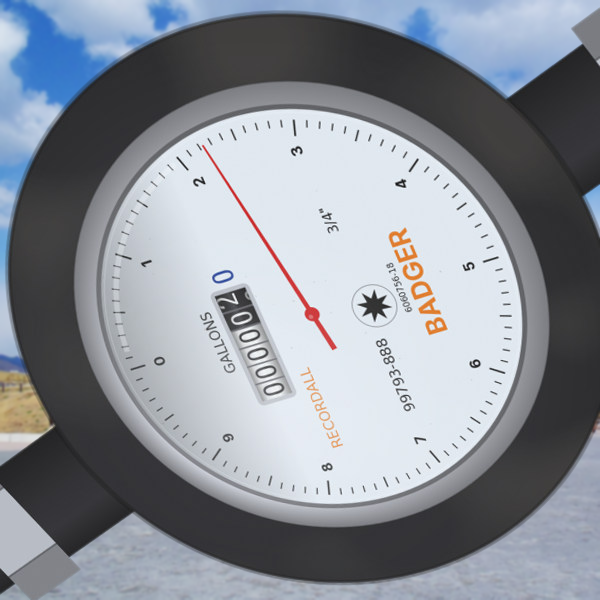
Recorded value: 22.2,gal
